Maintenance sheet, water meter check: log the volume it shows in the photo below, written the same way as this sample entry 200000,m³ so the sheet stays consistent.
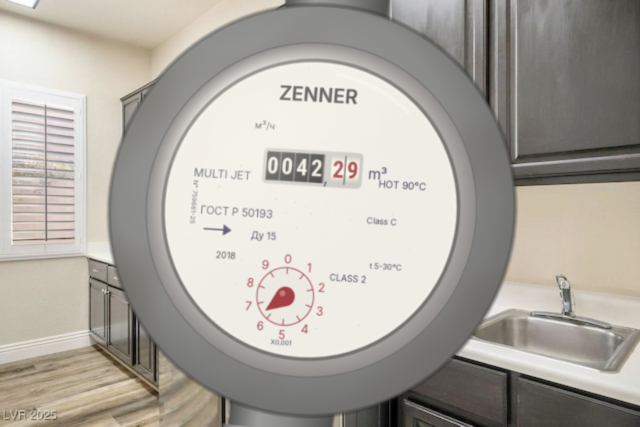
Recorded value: 42.296,m³
